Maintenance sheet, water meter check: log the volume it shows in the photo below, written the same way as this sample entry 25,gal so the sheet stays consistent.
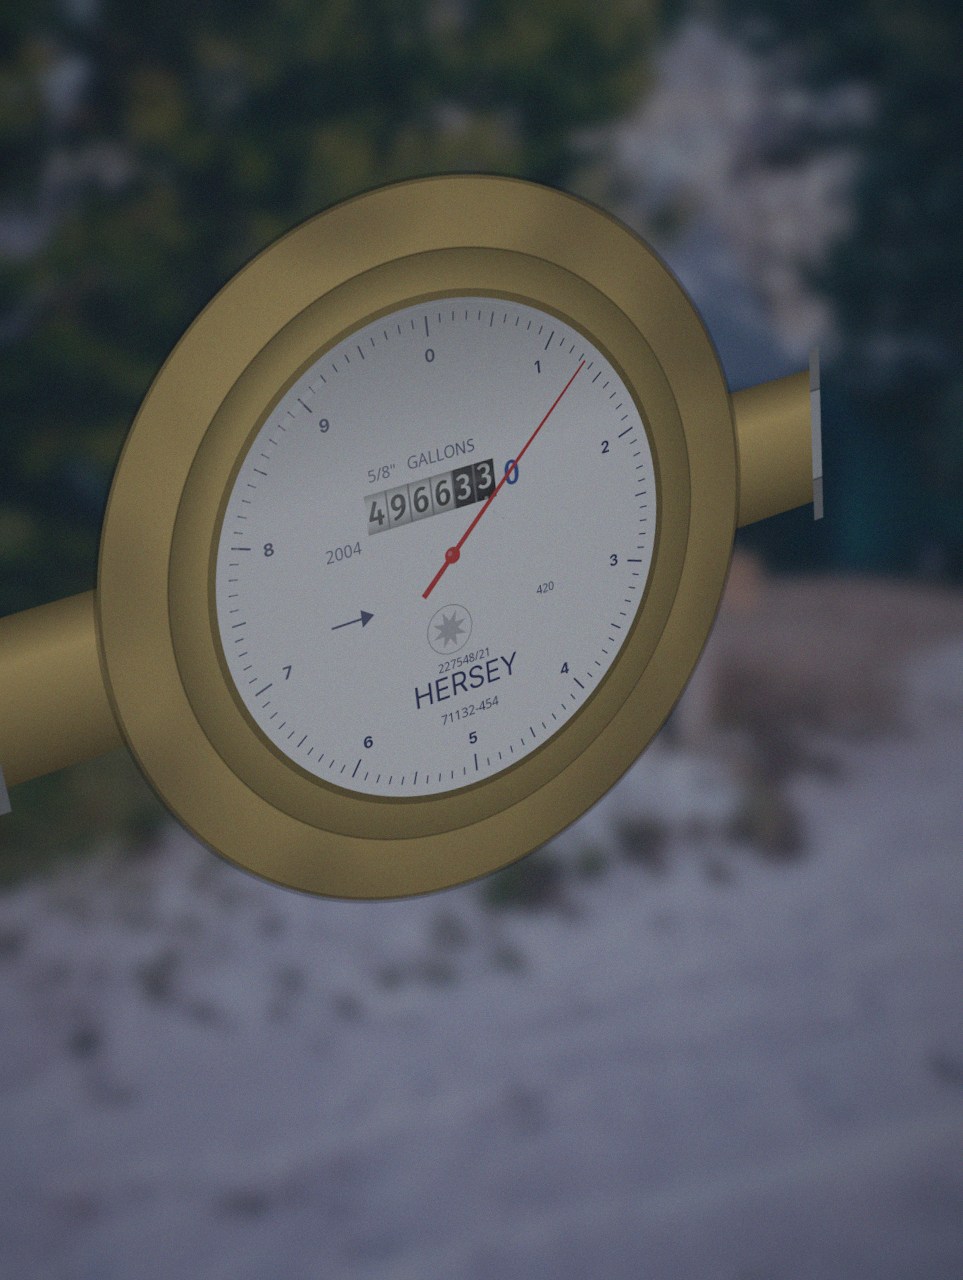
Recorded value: 4966331.3,gal
